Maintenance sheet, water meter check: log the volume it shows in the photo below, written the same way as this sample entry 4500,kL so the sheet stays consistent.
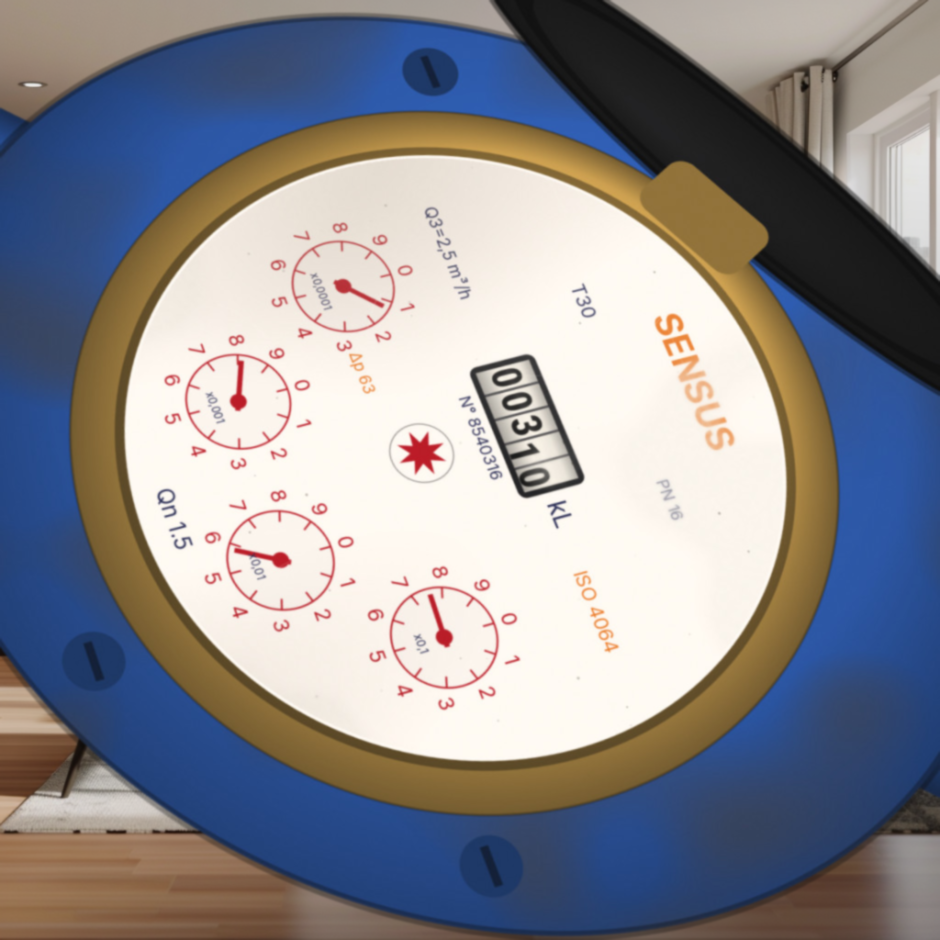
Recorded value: 309.7581,kL
